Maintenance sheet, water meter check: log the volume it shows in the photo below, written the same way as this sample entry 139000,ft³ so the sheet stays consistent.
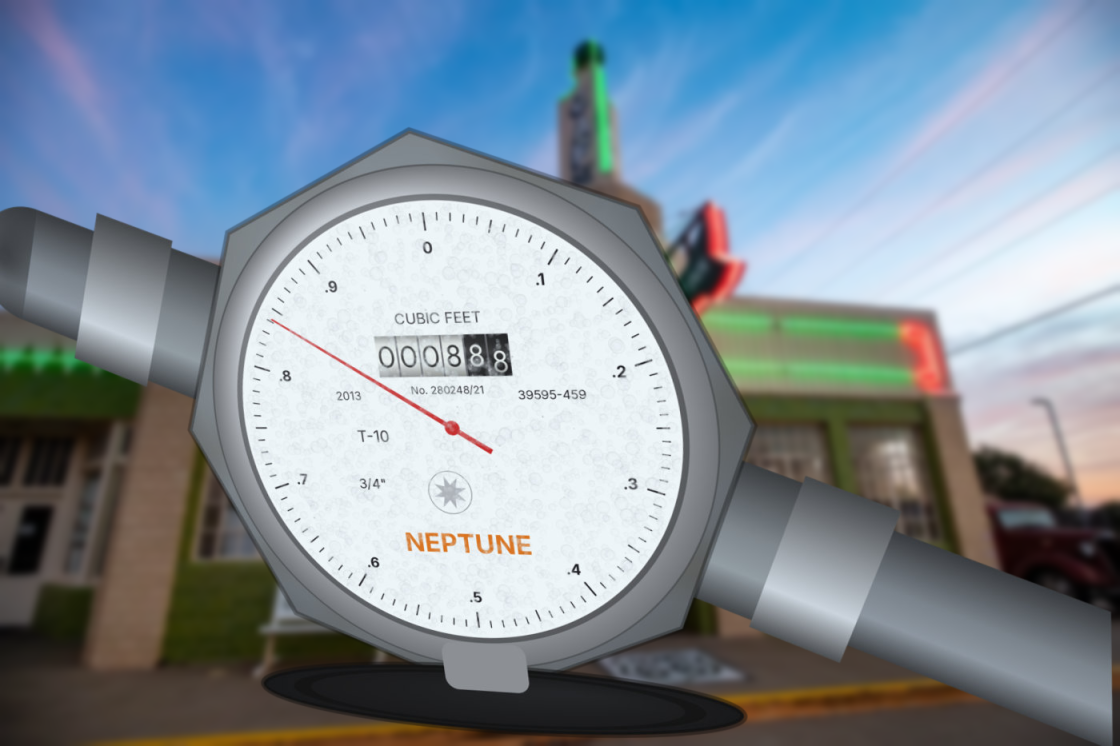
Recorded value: 887.84,ft³
